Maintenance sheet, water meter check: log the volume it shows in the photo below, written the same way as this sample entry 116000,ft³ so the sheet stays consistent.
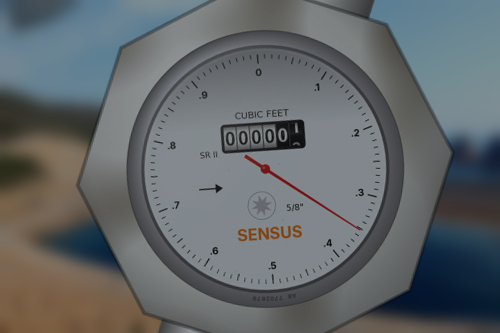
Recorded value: 1.35,ft³
